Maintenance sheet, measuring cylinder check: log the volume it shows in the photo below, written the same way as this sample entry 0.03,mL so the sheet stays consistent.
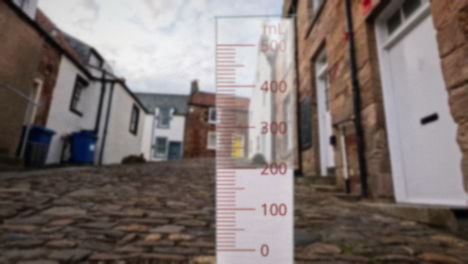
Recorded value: 200,mL
